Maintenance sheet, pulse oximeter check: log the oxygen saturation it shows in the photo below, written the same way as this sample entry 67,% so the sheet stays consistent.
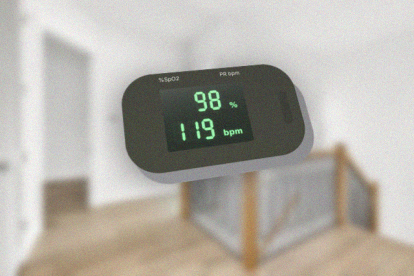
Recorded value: 98,%
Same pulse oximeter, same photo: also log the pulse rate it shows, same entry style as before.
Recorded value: 119,bpm
